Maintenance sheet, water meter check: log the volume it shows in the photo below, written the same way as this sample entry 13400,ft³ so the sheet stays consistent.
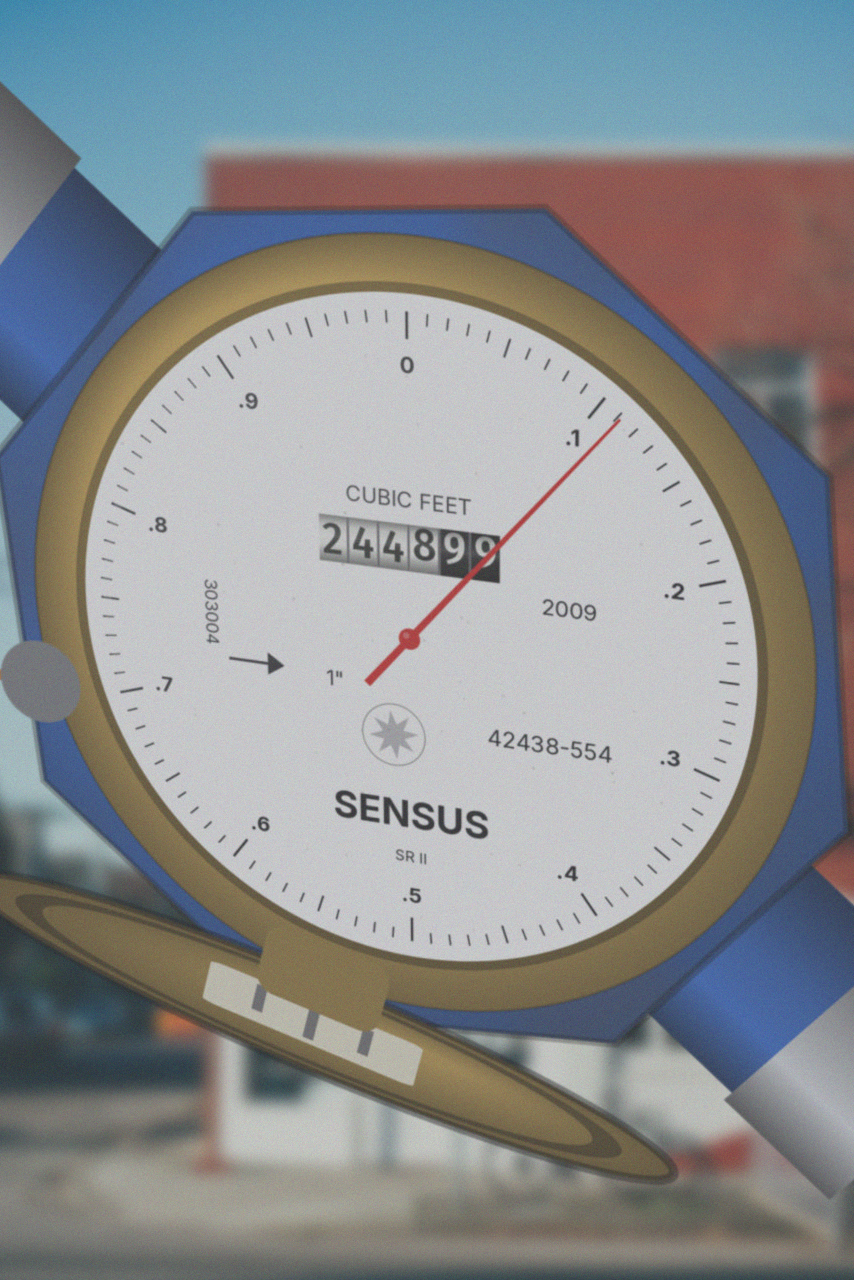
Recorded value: 244899.11,ft³
